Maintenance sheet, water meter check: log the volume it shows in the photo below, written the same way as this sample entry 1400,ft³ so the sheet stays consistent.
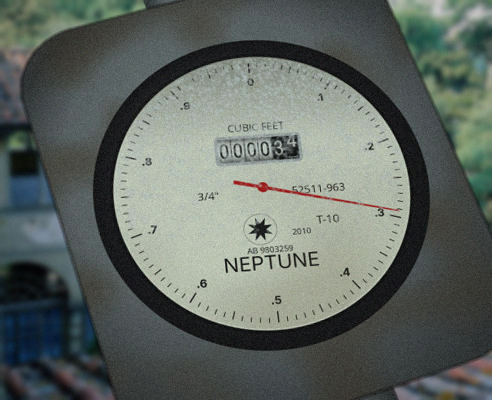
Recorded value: 34.29,ft³
